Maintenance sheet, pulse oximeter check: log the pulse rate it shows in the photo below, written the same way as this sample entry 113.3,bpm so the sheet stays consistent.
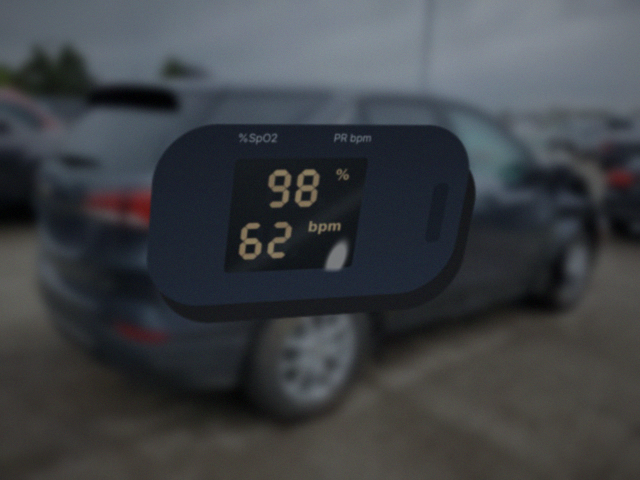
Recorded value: 62,bpm
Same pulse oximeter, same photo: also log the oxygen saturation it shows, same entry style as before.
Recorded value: 98,%
